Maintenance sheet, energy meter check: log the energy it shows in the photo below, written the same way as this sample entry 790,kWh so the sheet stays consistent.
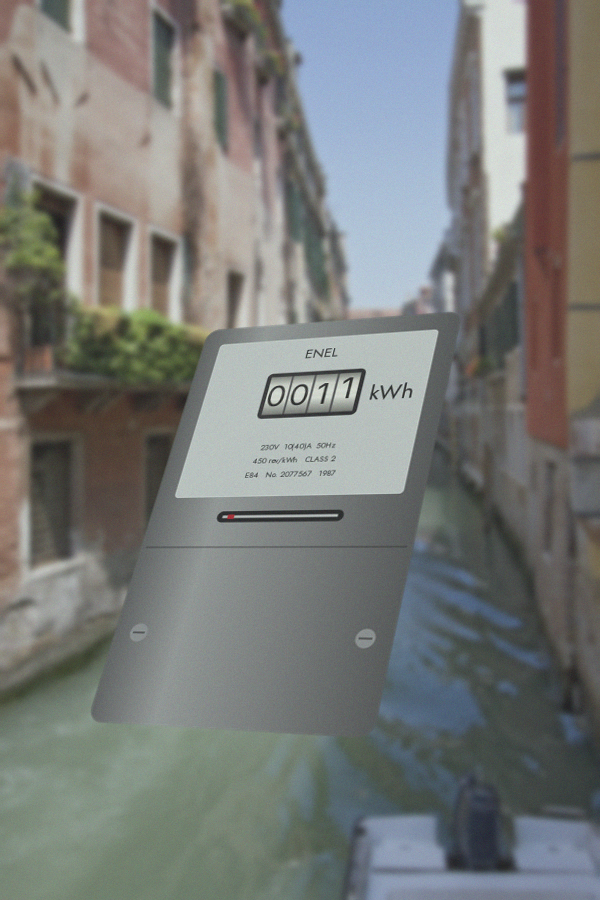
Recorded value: 11,kWh
